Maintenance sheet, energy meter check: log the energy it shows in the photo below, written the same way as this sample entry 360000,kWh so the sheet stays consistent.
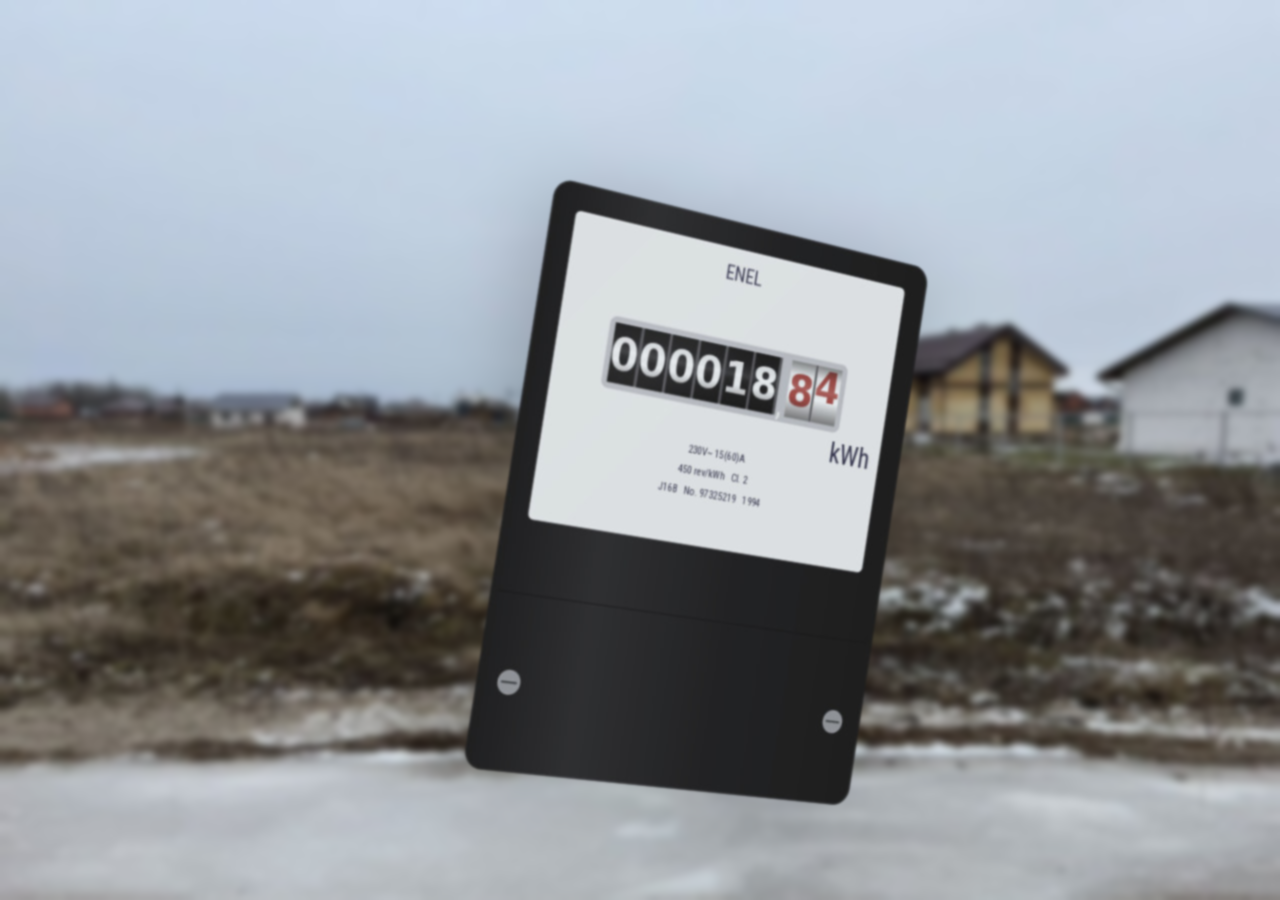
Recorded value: 18.84,kWh
